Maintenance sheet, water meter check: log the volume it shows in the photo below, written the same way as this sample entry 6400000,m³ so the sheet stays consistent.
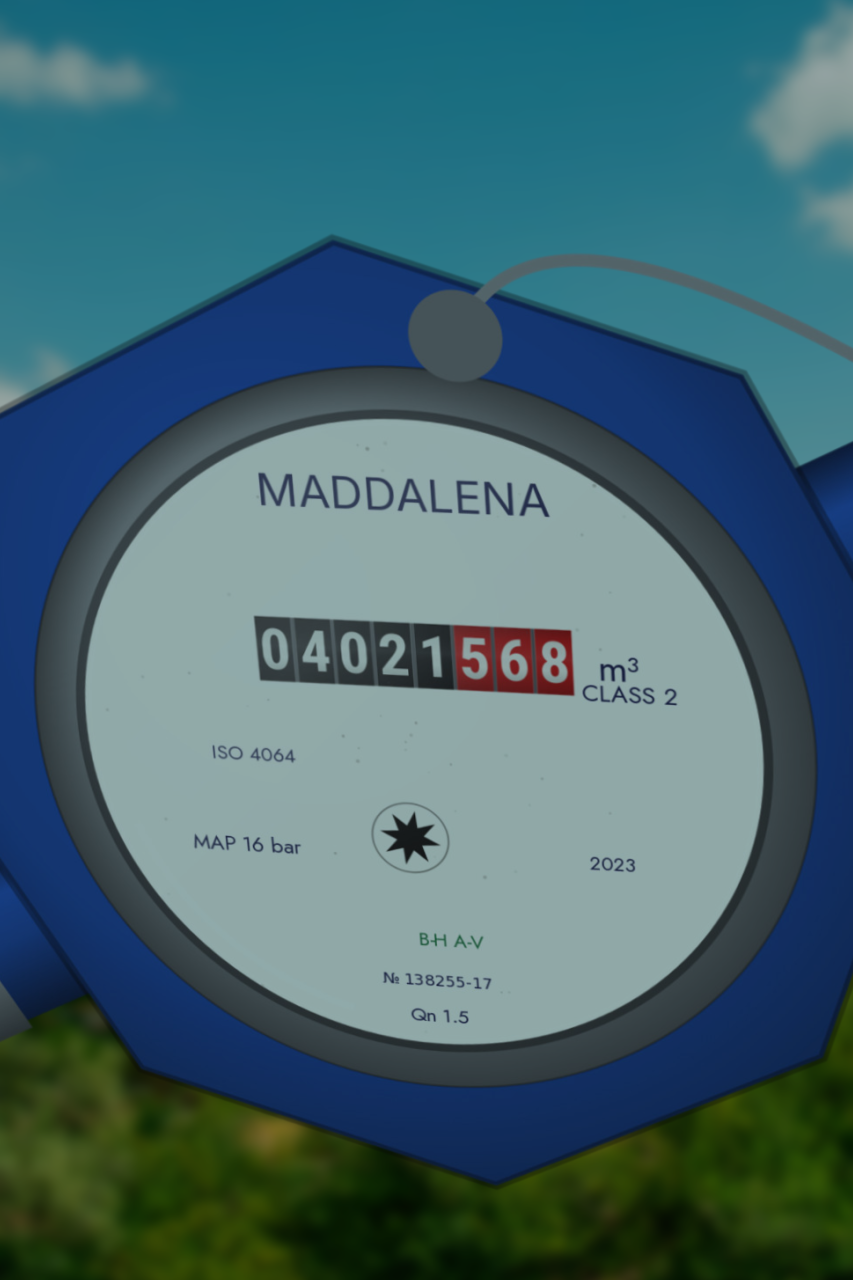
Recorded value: 4021.568,m³
